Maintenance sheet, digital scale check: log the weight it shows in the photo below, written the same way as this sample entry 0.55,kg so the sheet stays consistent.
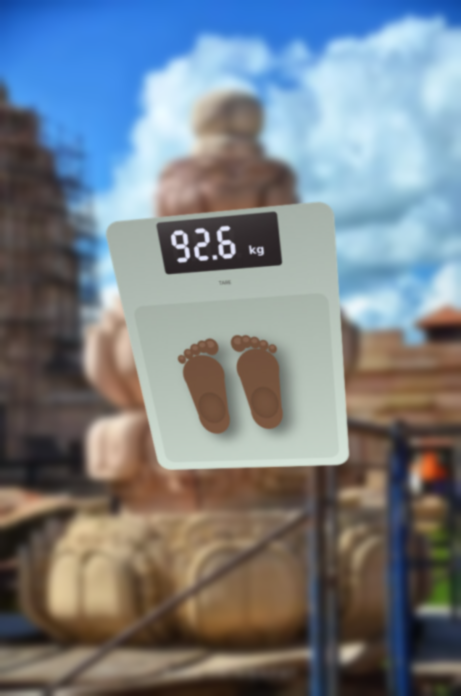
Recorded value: 92.6,kg
